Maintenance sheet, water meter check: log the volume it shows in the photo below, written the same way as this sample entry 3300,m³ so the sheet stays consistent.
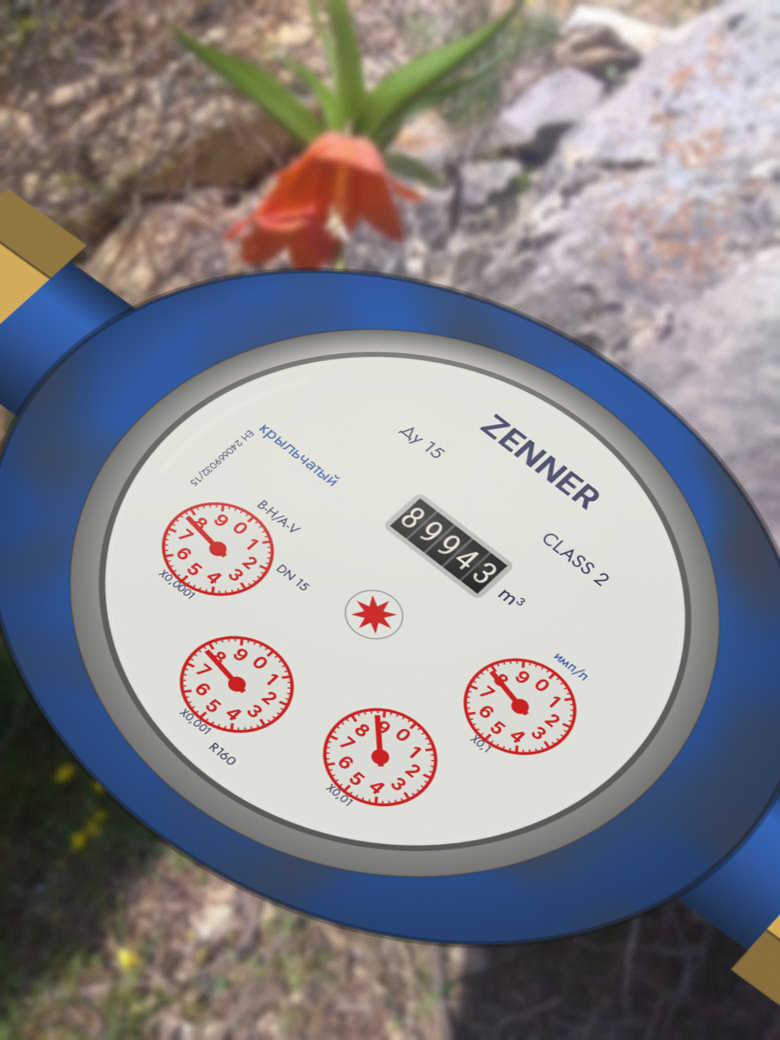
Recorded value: 89943.7877,m³
